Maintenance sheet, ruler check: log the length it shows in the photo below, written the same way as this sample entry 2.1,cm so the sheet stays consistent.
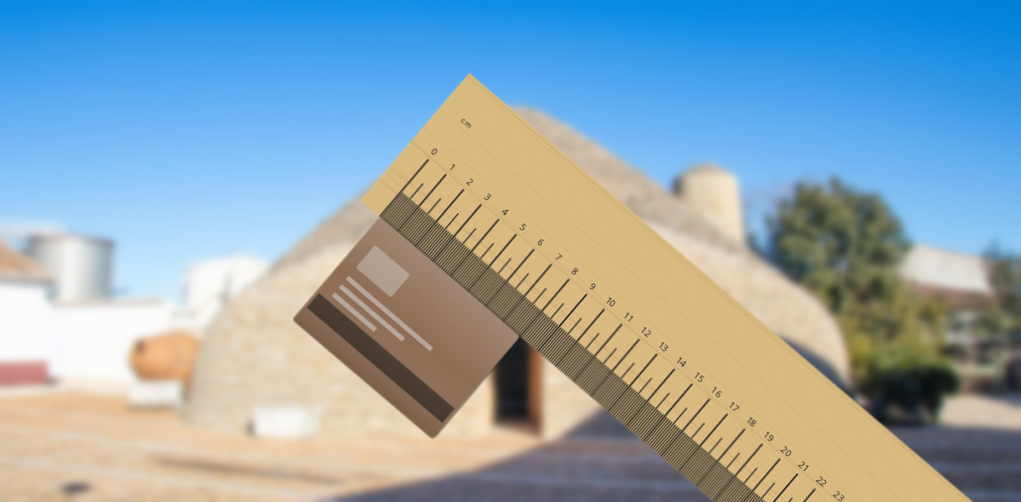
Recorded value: 8,cm
